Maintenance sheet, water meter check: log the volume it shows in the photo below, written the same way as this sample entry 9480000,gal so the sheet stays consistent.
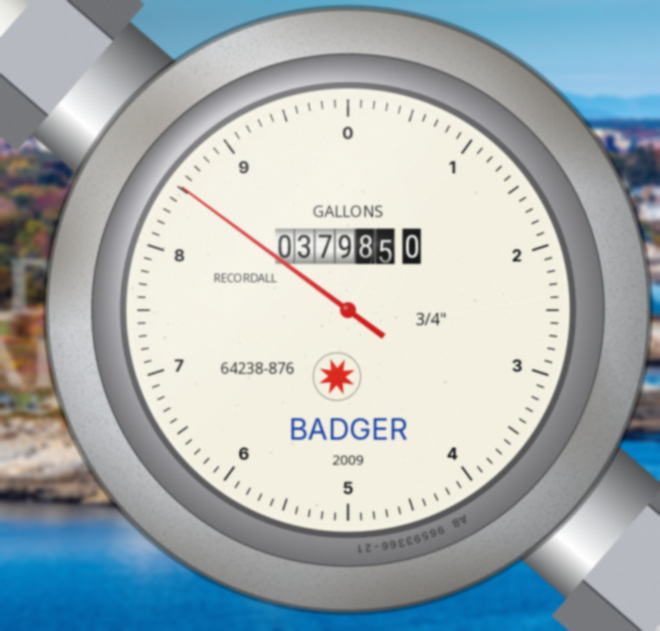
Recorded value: 379848.5,gal
